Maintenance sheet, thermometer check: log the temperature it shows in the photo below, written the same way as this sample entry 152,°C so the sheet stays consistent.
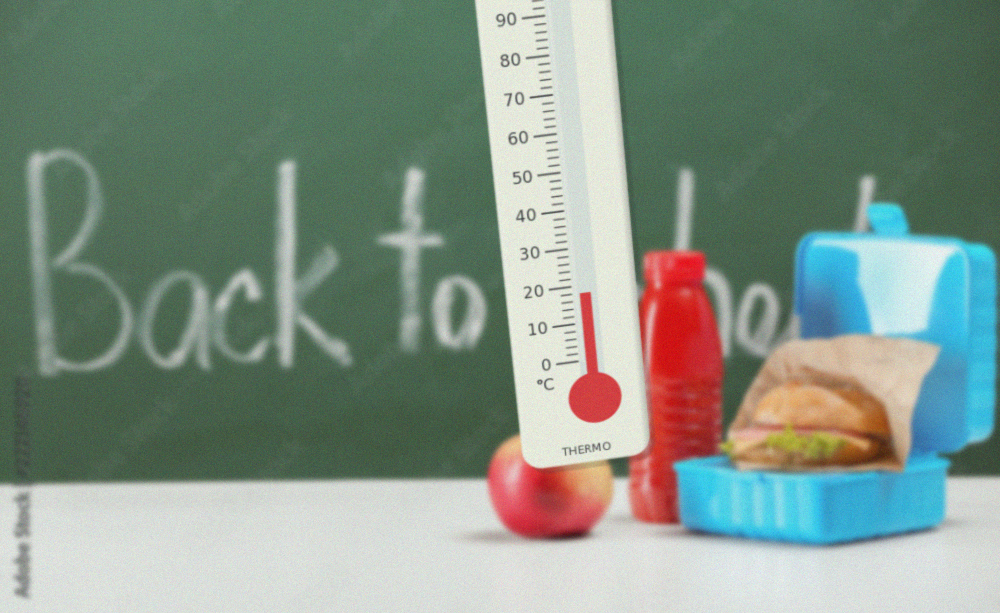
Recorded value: 18,°C
